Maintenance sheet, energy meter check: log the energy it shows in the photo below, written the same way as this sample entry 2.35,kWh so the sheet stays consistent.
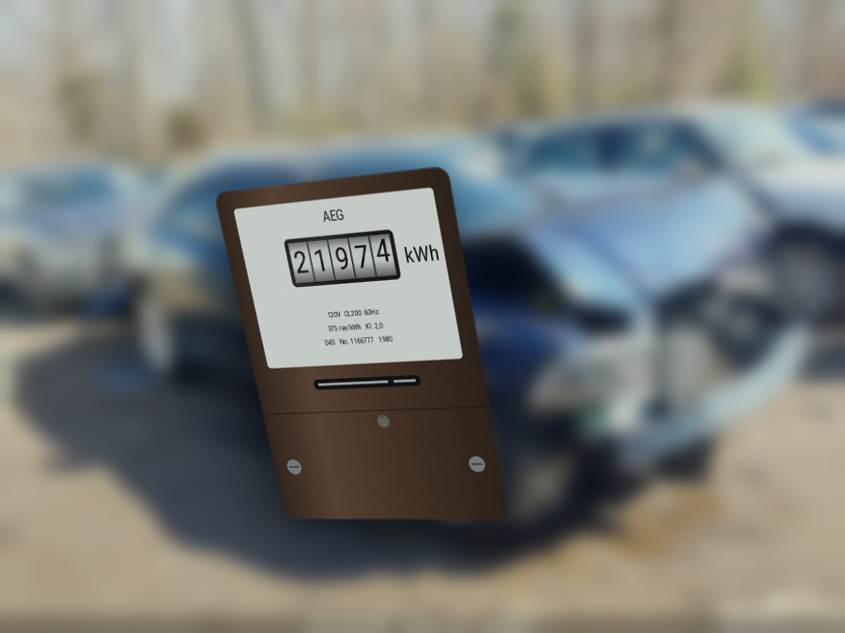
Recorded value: 21974,kWh
